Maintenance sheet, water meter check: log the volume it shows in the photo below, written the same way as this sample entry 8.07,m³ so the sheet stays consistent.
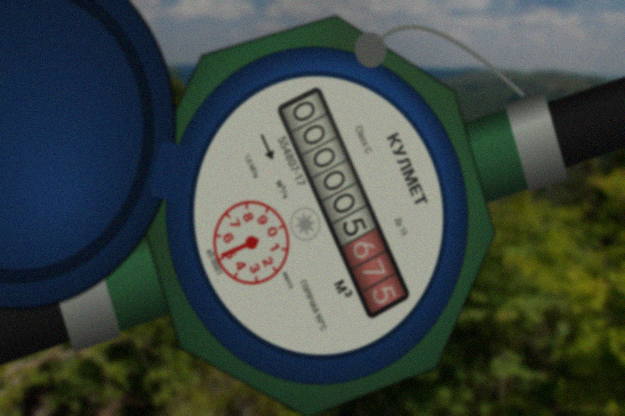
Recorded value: 5.6755,m³
